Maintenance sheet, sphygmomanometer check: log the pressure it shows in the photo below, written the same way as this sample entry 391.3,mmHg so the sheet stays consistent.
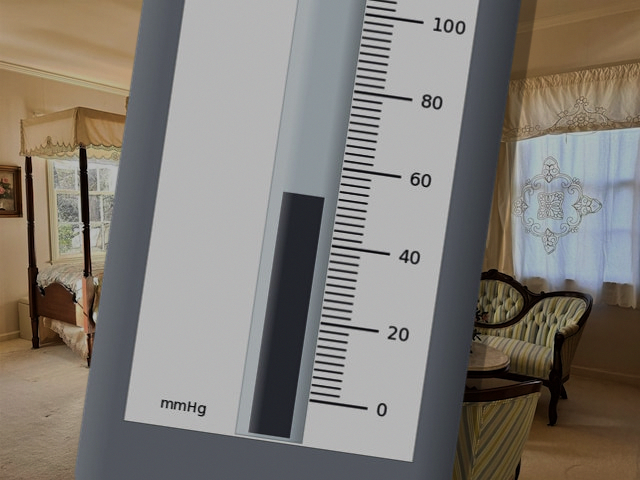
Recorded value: 52,mmHg
